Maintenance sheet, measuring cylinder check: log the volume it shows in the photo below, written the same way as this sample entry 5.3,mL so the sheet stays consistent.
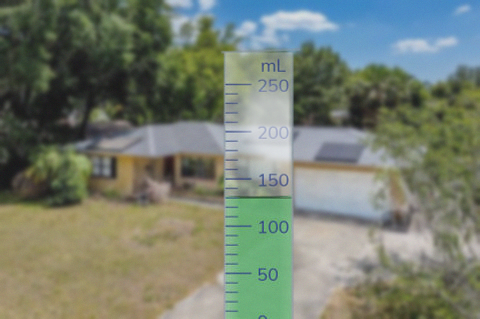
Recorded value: 130,mL
